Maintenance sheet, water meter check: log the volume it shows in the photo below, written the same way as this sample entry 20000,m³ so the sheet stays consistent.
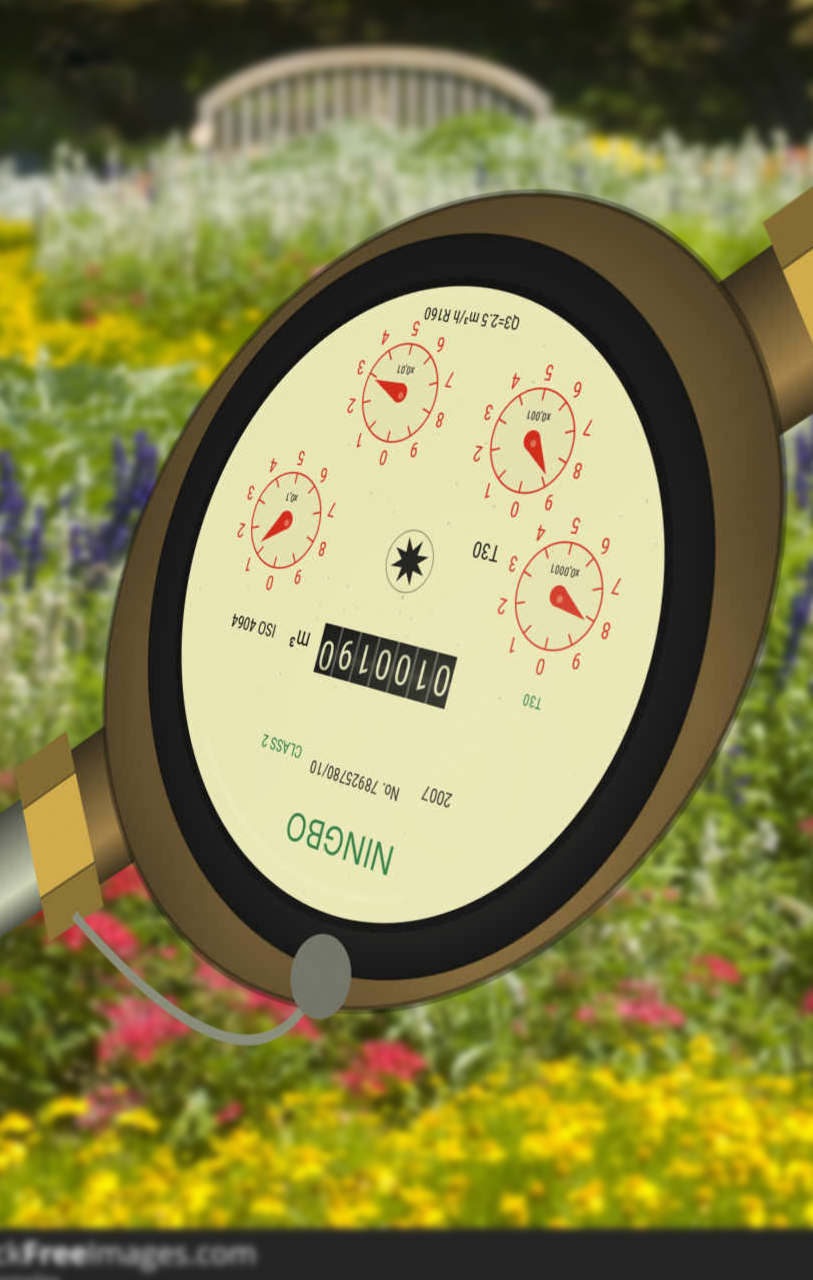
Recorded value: 100190.1288,m³
